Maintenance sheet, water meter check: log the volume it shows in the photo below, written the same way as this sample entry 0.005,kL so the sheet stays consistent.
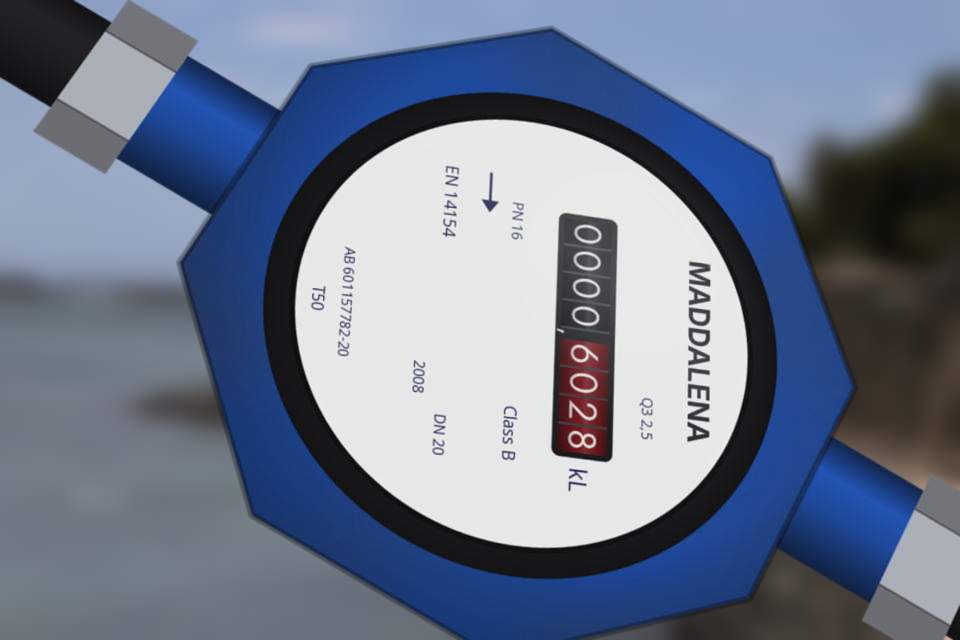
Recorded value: 0.6028,kL
